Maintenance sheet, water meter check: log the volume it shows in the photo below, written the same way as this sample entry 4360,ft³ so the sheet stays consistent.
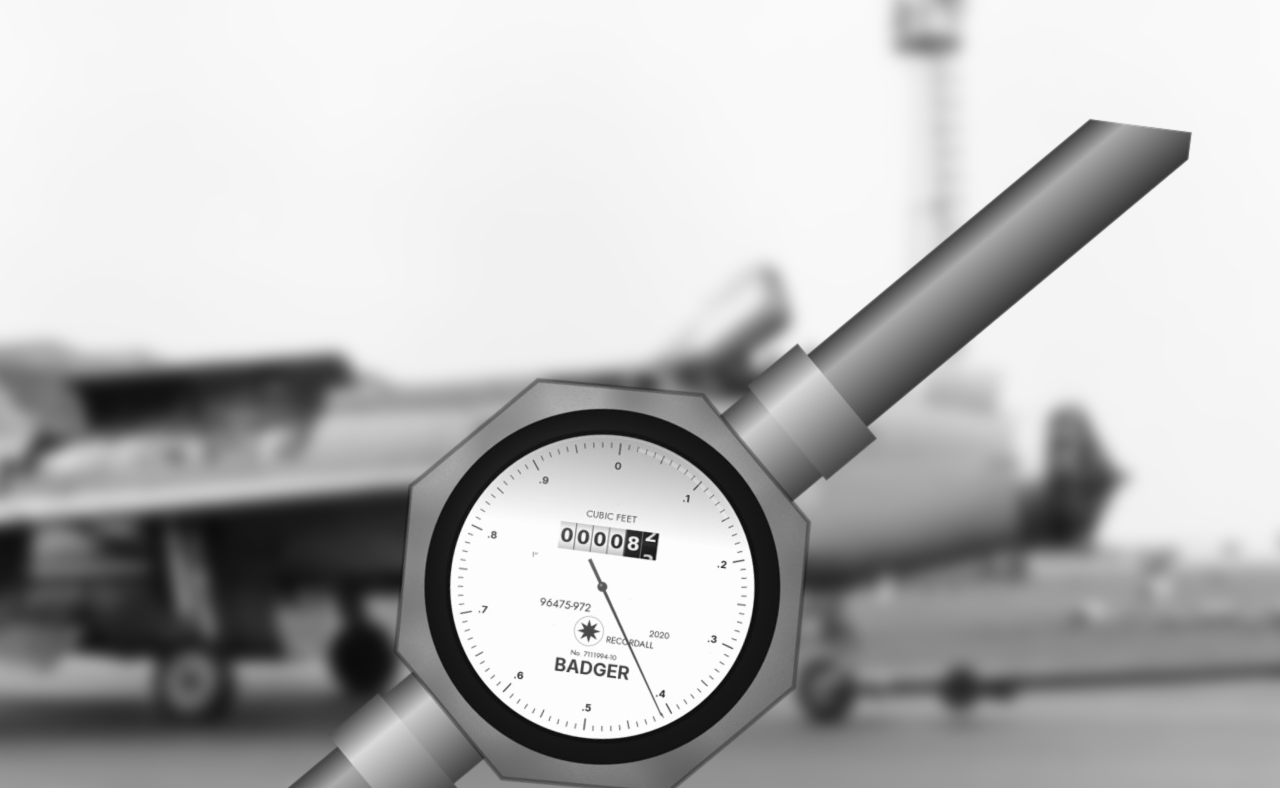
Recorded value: 82.41,ft³
